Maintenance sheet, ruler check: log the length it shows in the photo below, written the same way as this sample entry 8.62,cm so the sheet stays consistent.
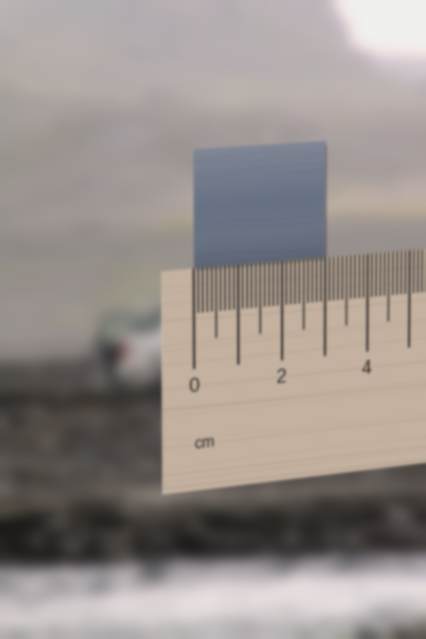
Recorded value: 3,cm
